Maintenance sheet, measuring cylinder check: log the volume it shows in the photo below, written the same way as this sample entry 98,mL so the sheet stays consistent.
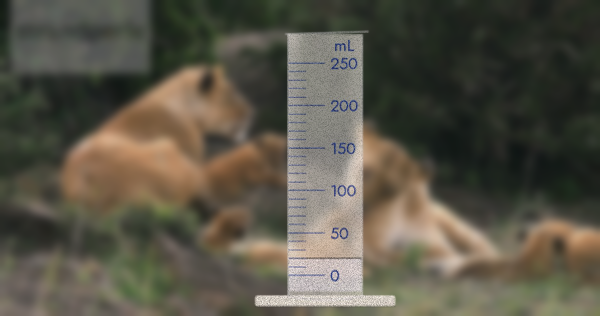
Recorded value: 20,mL
